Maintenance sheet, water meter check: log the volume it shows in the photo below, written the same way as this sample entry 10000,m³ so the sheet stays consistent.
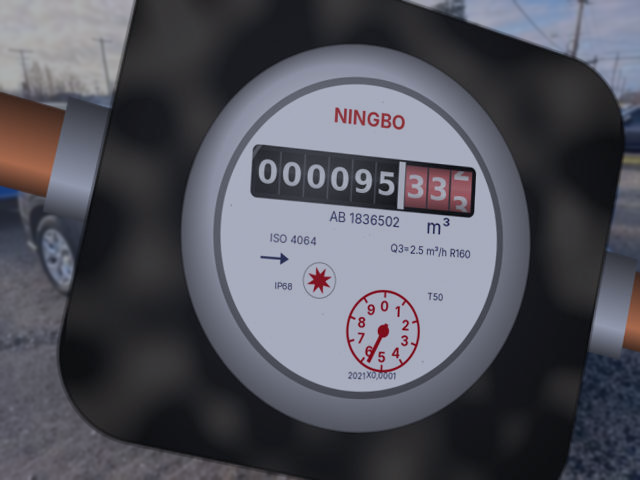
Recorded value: 95.3325,m³
